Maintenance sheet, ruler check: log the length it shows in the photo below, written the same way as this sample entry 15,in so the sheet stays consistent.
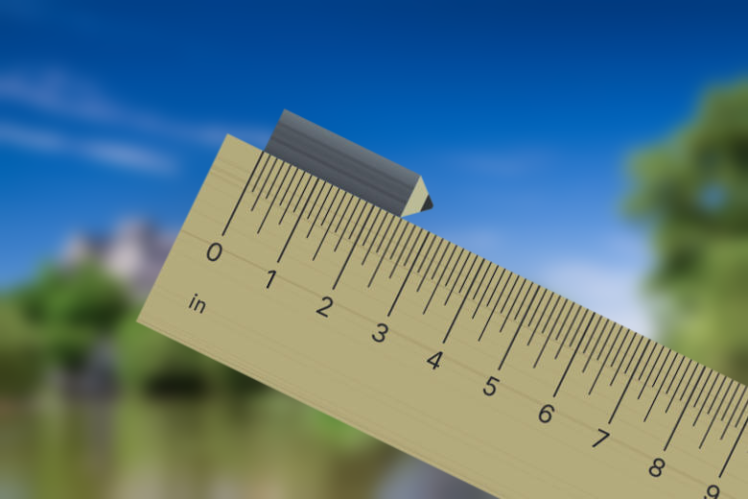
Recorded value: 2.875,in
